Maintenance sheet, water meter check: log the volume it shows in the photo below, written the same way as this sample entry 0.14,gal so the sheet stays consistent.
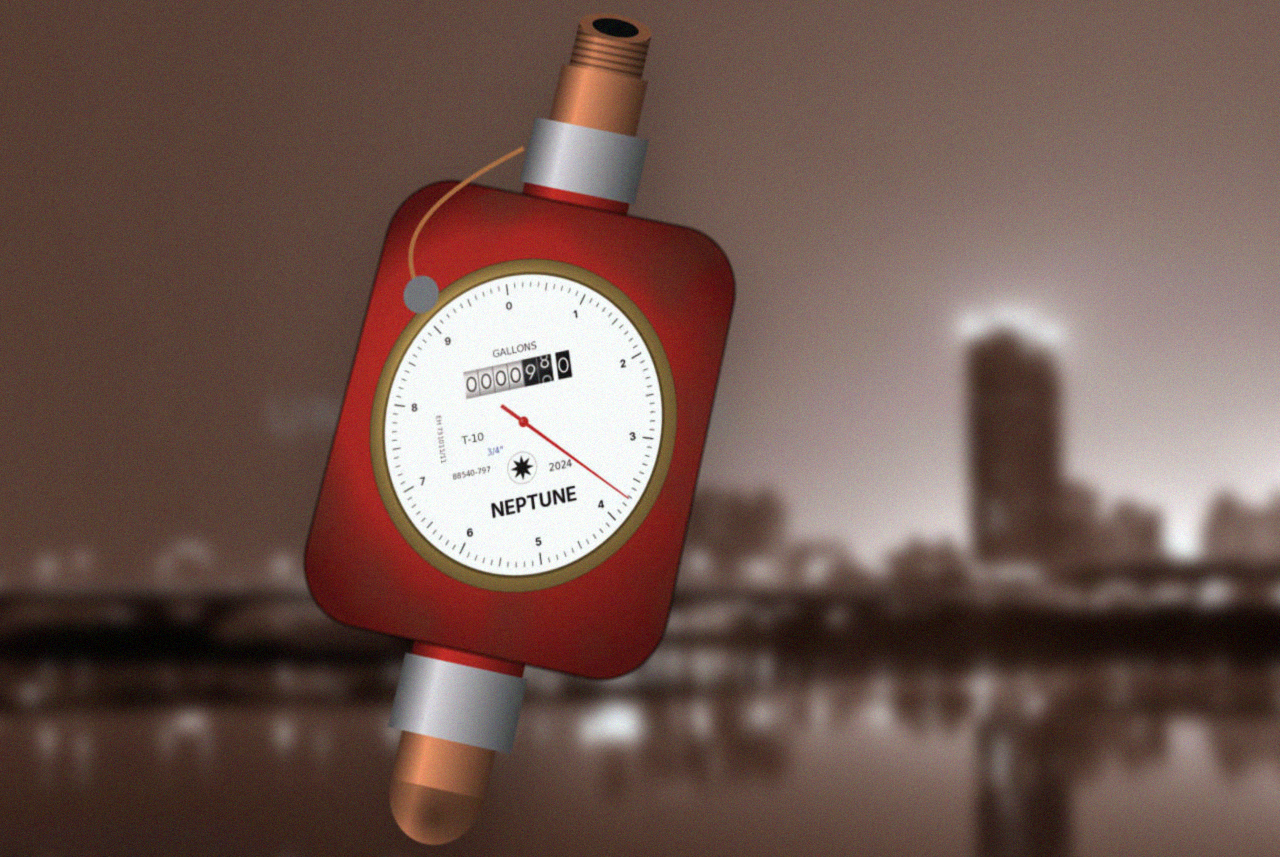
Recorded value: 983.7,gal
